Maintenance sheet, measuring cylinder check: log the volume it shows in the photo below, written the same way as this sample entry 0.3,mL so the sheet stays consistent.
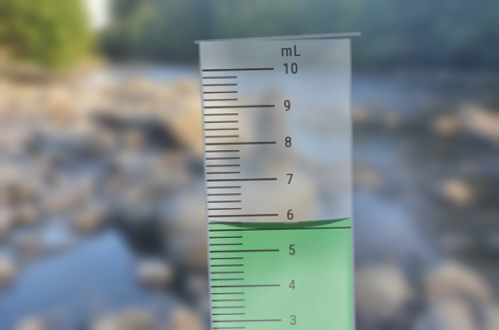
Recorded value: 5.6,mL
